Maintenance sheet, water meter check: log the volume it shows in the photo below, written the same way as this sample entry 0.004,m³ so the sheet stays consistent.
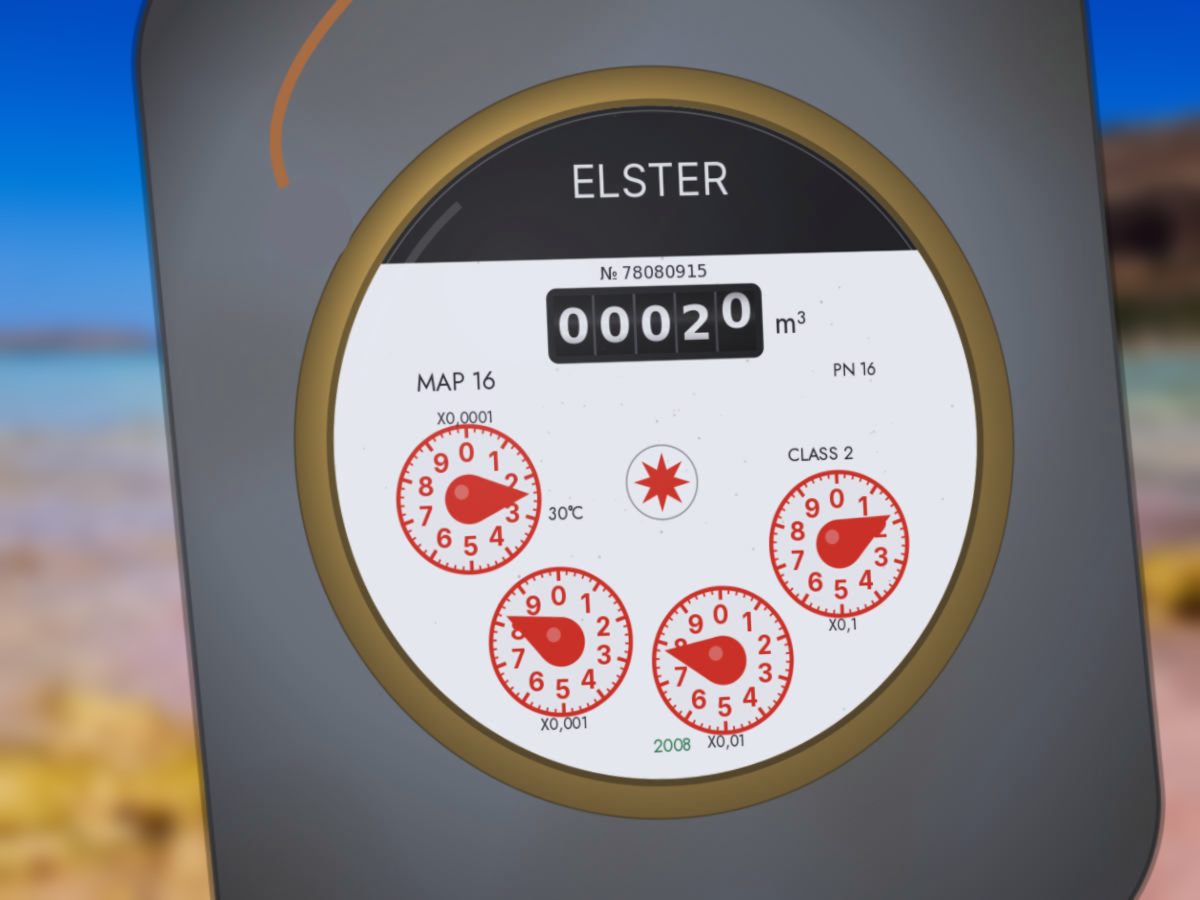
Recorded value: 20.1782,m³
